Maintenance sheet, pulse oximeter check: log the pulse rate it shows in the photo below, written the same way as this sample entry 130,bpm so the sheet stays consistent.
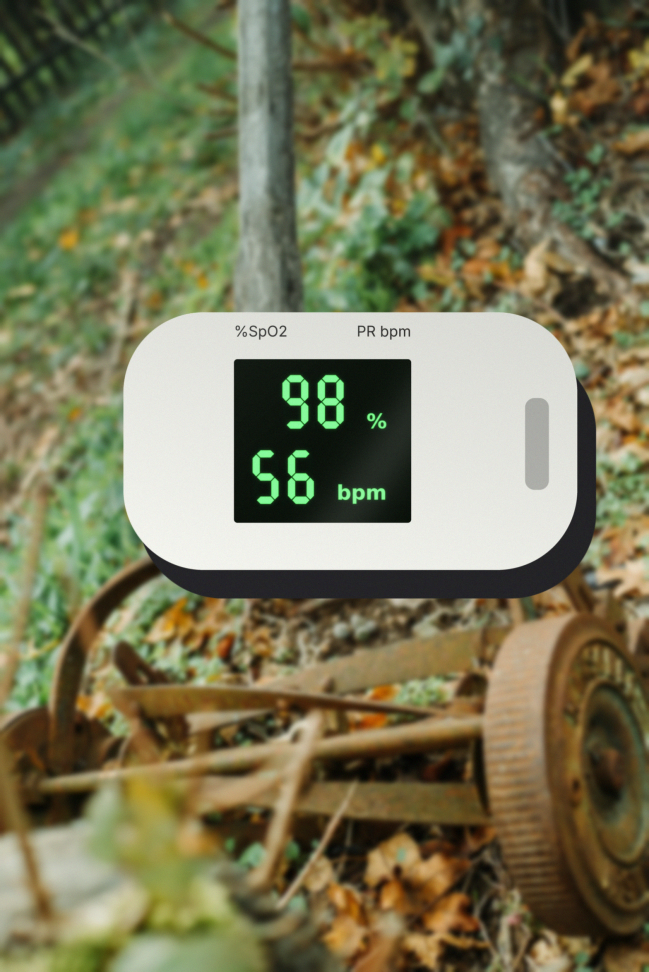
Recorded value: 56,bpm
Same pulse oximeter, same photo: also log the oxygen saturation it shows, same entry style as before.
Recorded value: 98,%
